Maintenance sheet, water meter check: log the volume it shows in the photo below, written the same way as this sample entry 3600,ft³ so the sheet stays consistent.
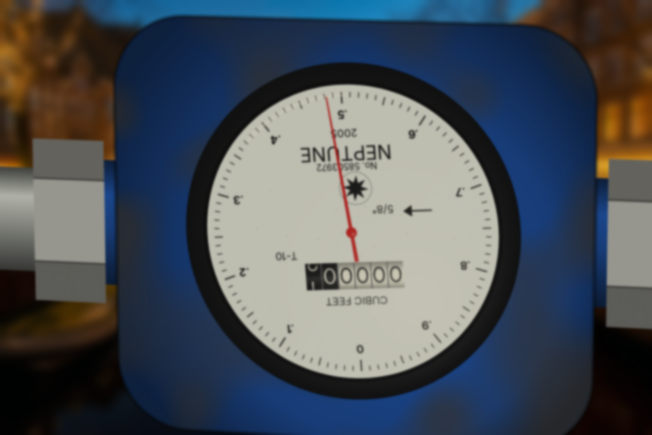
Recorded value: 1.48,ft³
